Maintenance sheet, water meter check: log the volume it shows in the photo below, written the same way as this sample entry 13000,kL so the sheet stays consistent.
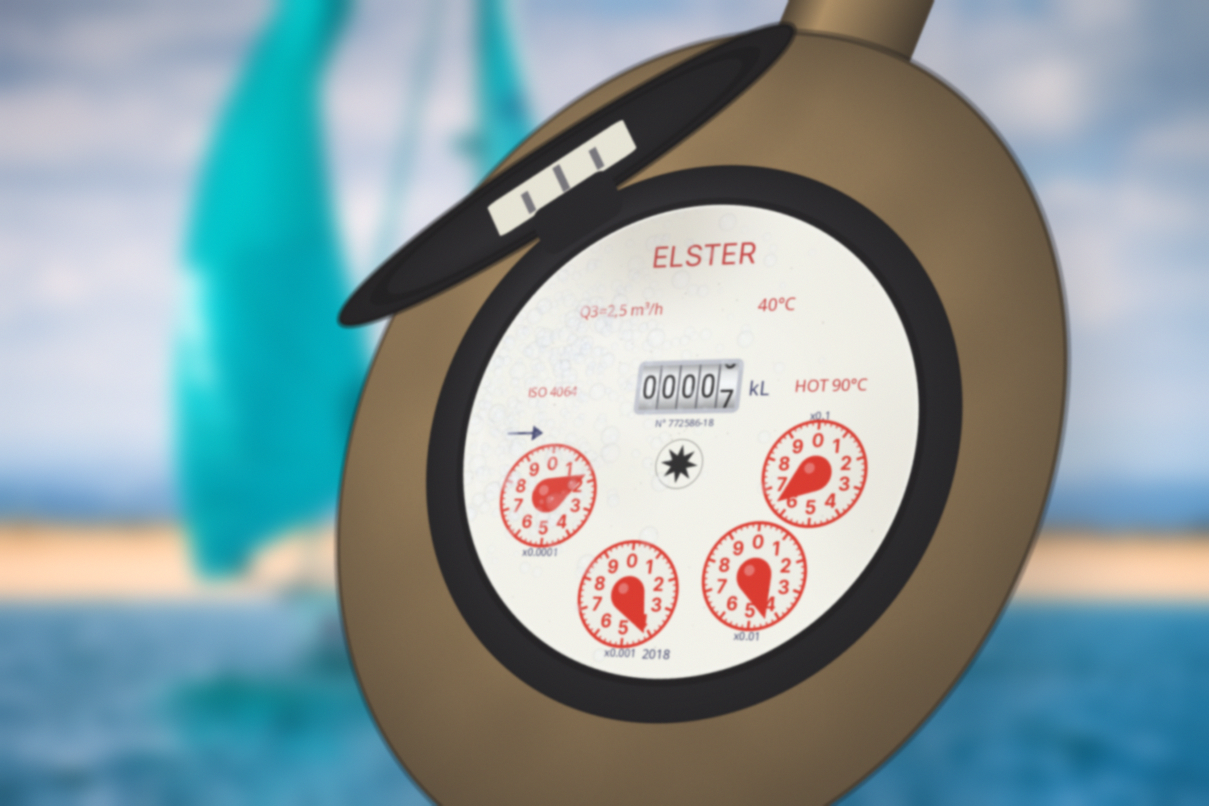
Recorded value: 6.6441,kL
